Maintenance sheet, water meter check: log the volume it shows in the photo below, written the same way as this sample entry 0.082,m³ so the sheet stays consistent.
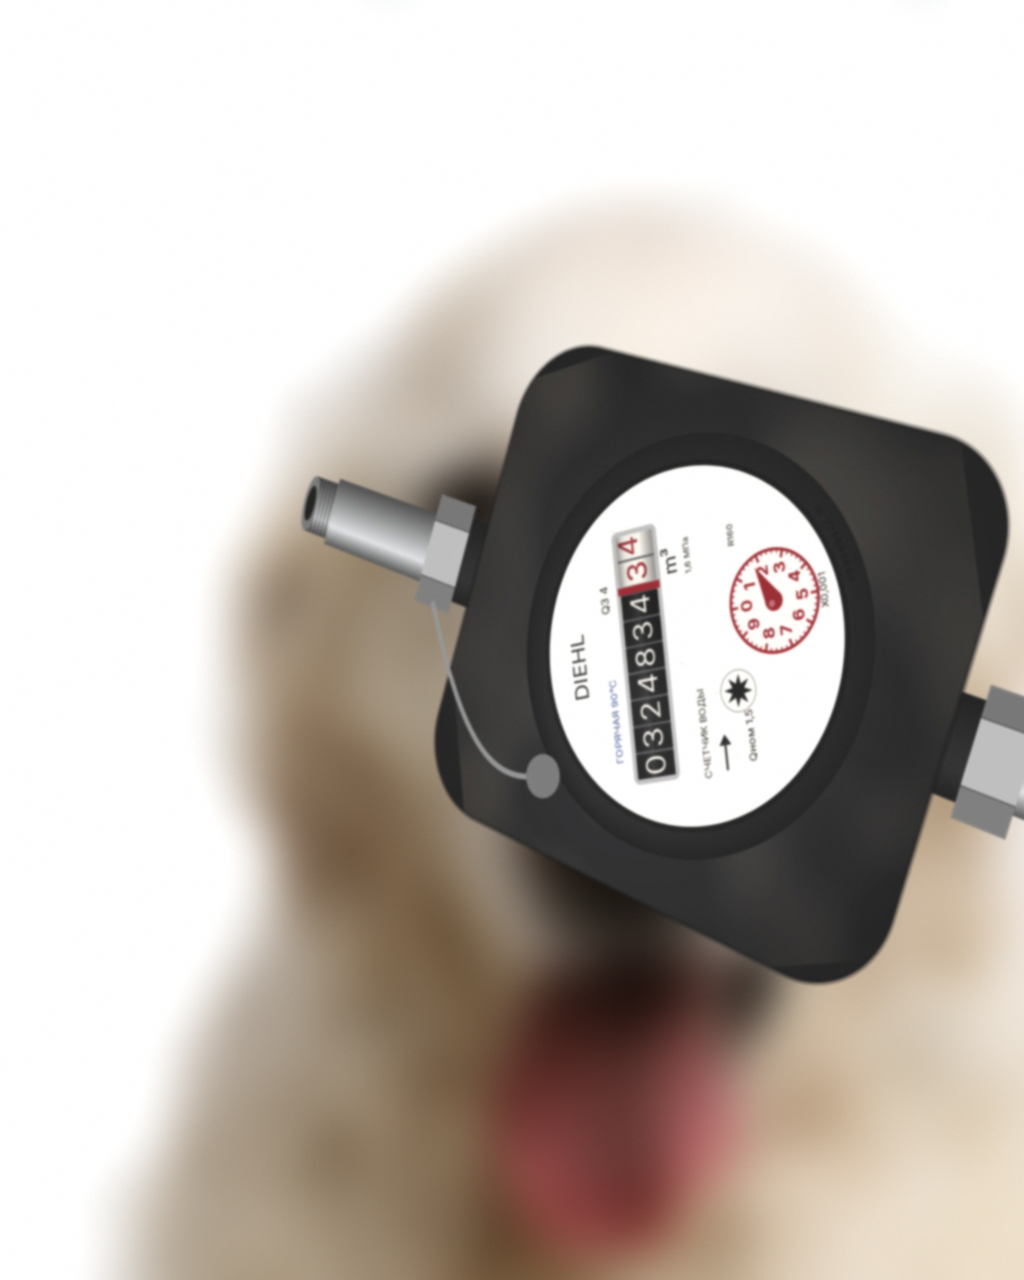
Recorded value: 324834.341,m³
